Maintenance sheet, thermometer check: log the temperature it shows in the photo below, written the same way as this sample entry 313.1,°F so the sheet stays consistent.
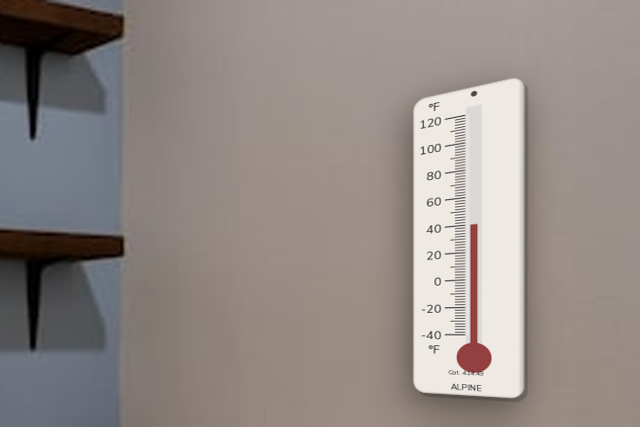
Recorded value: 40,°F
